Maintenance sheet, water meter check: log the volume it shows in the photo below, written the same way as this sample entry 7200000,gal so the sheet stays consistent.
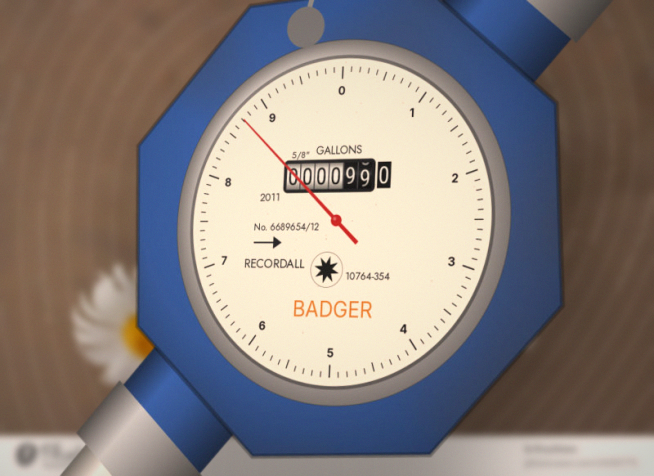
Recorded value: 988.7,gal
